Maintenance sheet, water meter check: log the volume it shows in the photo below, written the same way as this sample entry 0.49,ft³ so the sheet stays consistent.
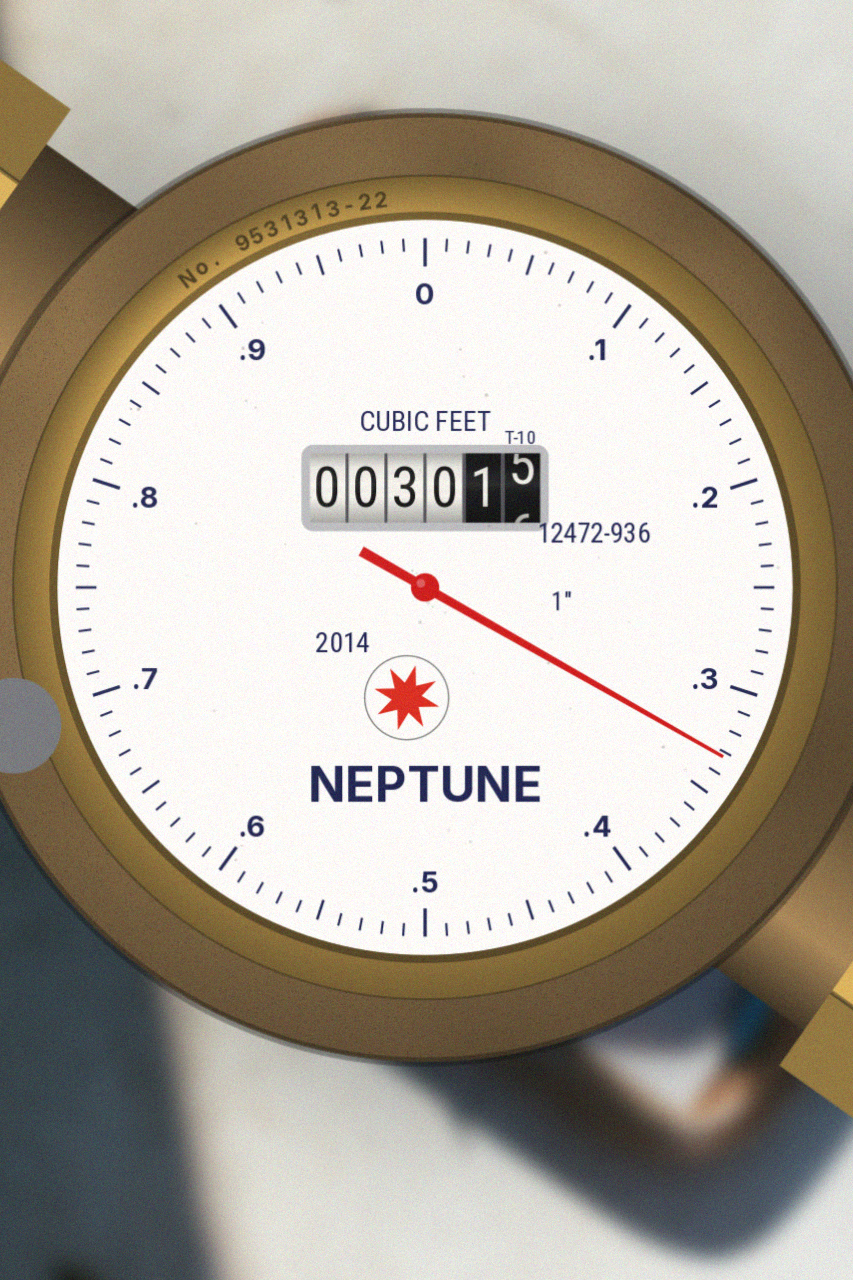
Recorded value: 3015.33,ft³
